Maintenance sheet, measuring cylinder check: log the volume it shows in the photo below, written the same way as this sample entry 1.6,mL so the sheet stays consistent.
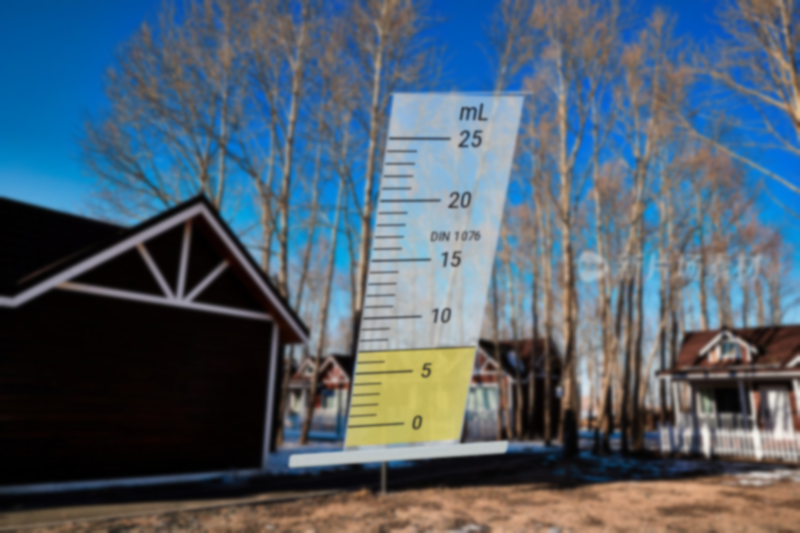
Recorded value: 7,mL
